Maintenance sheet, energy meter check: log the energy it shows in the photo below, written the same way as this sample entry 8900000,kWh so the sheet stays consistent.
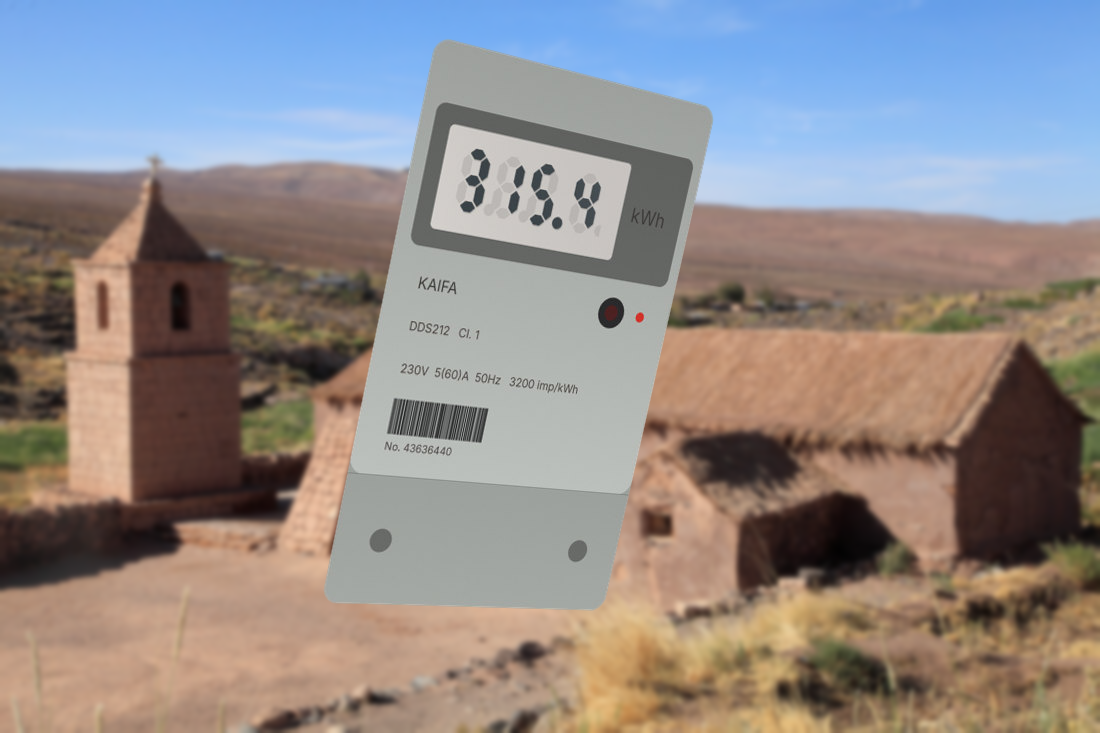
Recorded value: 315.4,kWh
